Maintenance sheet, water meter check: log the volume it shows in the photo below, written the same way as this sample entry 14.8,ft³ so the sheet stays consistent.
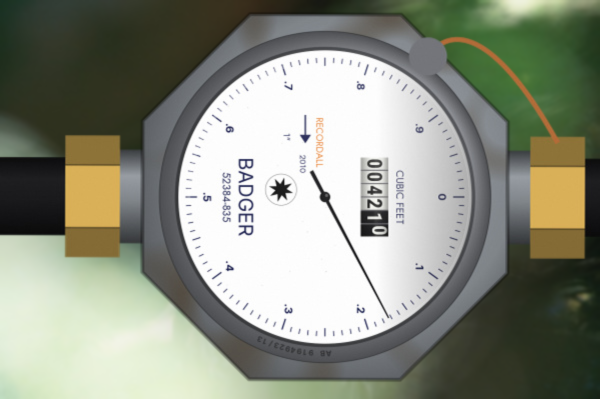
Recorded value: 4210.17,ft³
